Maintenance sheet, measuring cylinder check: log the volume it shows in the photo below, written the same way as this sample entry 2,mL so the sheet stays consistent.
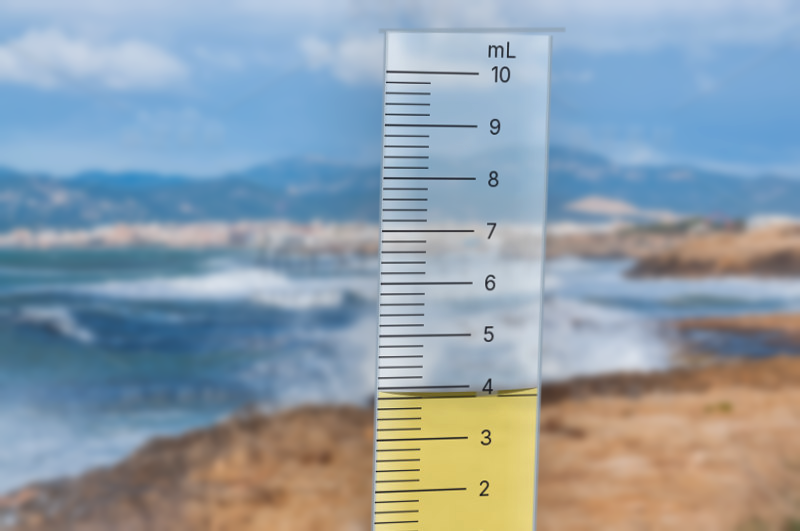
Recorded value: 3.8,mL
